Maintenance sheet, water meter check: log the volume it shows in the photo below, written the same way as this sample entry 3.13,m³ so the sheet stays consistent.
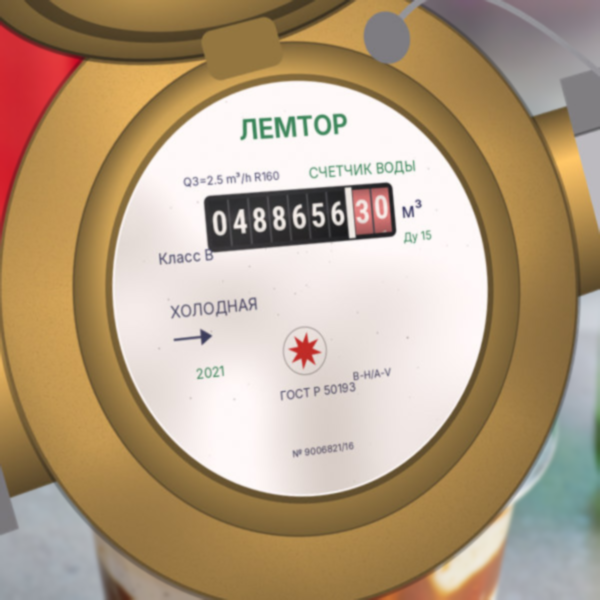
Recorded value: 488656.30,m³
